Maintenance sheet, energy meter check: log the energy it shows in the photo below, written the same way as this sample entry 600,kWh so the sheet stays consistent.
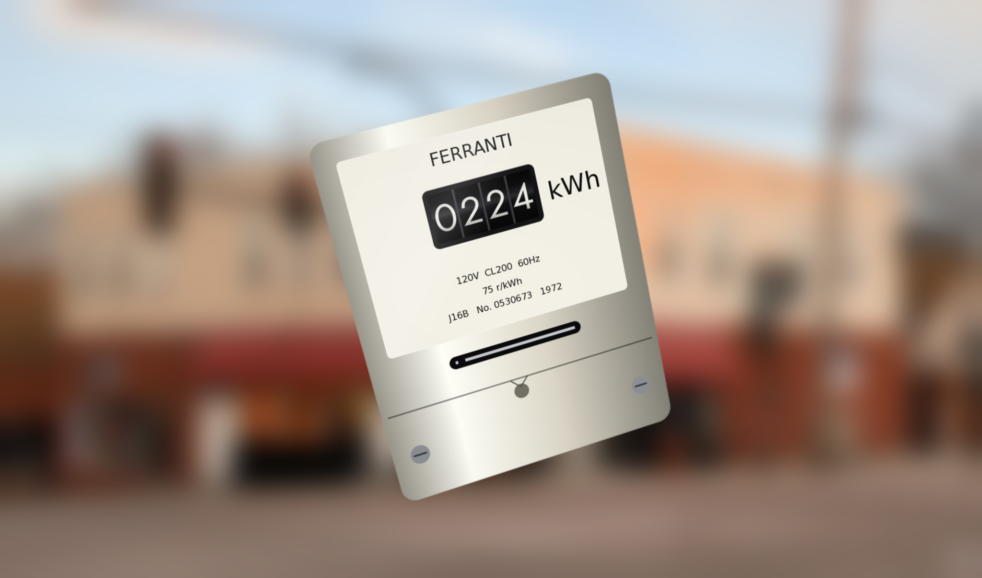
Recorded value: 224,kWh
